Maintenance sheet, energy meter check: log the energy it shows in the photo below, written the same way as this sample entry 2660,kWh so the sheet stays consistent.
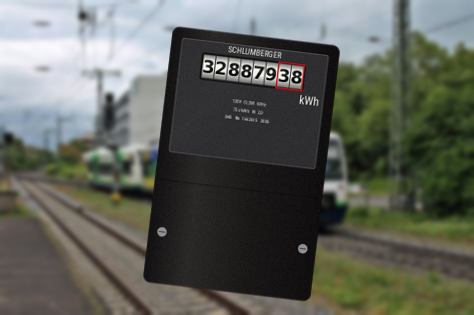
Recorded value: 328879.38,kWh
